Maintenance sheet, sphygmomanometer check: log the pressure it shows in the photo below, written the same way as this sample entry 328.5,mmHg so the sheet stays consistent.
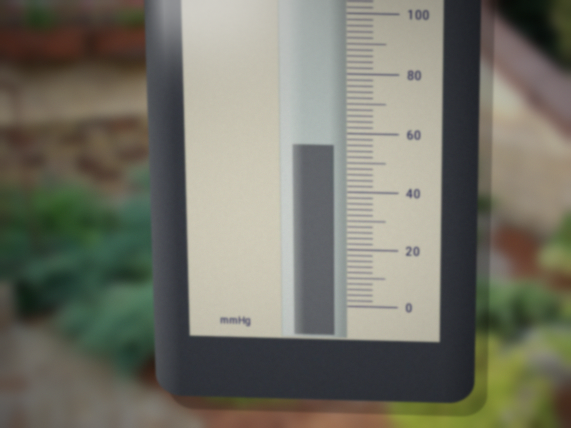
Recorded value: 56,mmHg
